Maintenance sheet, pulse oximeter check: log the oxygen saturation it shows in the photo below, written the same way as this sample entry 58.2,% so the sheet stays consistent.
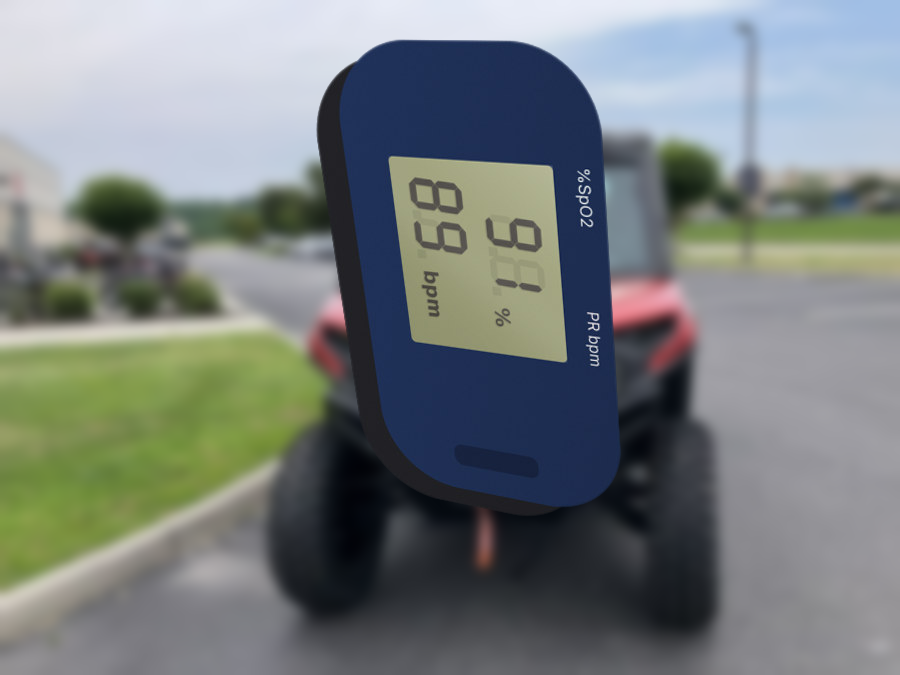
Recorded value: 91,%
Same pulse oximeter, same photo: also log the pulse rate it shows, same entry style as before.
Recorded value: 89,bpm
